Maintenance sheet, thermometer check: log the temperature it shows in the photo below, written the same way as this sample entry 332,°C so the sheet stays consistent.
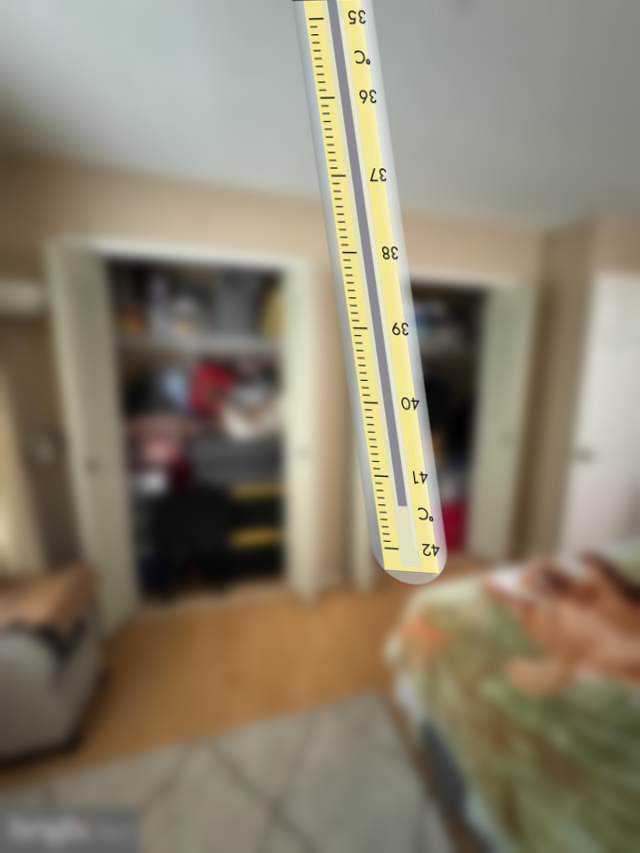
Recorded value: 41.4,°C
